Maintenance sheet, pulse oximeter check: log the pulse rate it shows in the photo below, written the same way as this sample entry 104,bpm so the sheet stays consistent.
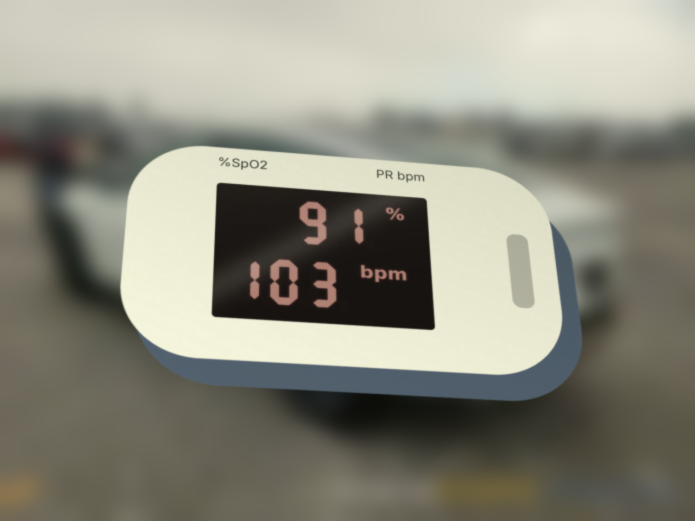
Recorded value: 103,bpm
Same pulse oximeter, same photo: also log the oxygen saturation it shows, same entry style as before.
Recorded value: 91,%
